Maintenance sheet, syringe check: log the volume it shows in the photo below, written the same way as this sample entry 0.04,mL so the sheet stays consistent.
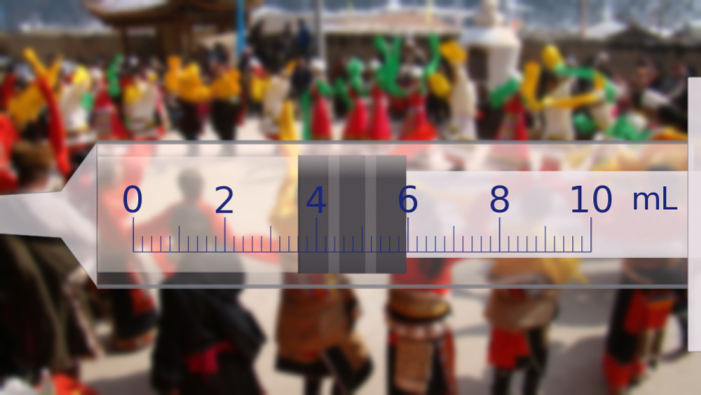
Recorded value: 3.6,mL
